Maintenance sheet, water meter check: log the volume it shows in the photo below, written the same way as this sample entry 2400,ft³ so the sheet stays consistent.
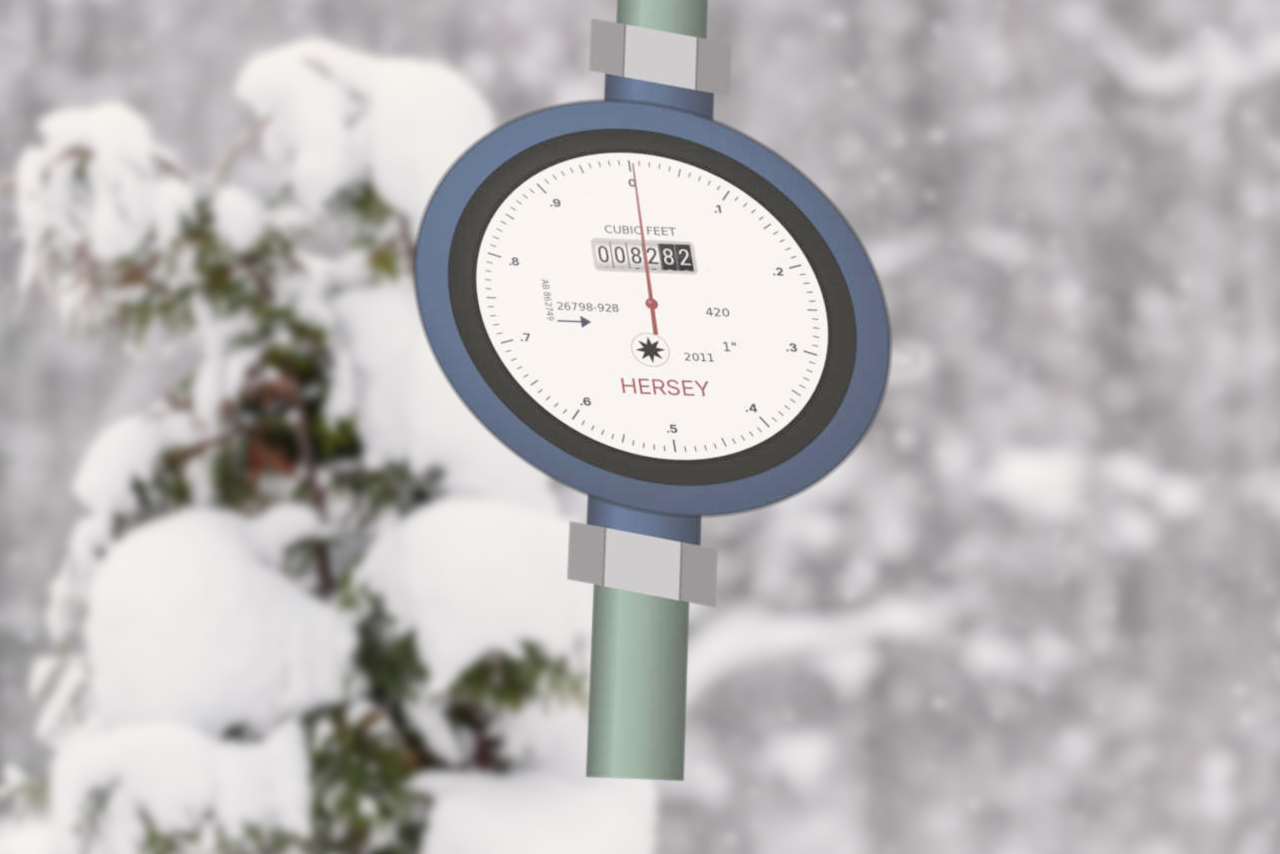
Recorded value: 8282.00,ft³
